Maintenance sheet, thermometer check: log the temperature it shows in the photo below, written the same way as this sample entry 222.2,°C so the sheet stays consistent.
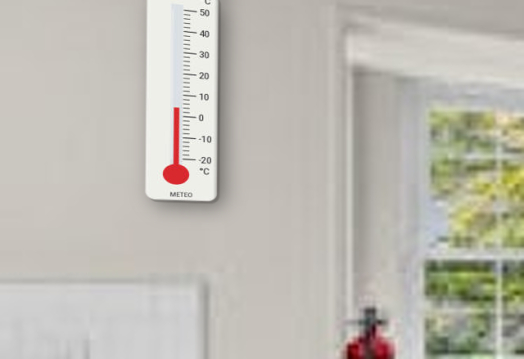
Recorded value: 4,°C
